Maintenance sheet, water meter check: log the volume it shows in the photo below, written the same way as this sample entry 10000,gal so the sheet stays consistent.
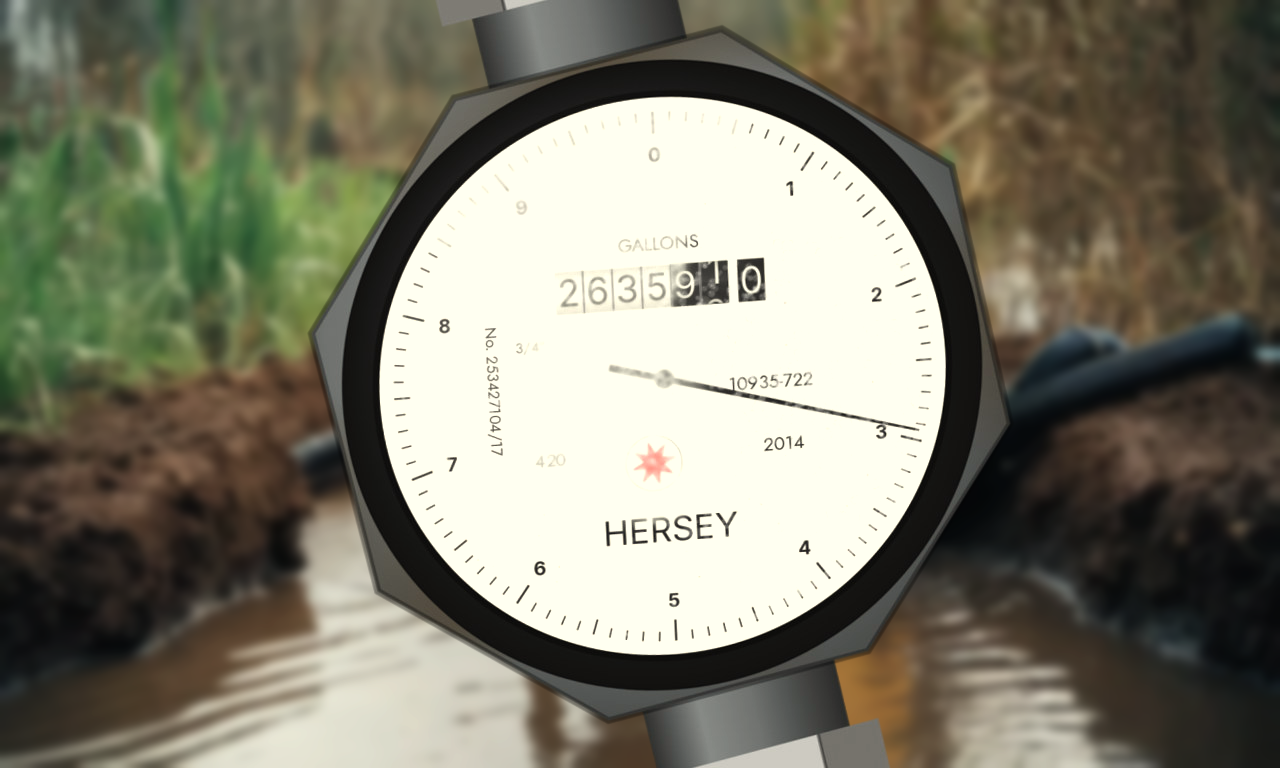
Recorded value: 2635912.9,gal
